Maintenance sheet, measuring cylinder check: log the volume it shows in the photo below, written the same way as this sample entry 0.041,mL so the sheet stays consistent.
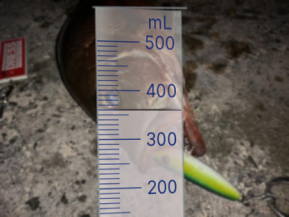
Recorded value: 360,mL
